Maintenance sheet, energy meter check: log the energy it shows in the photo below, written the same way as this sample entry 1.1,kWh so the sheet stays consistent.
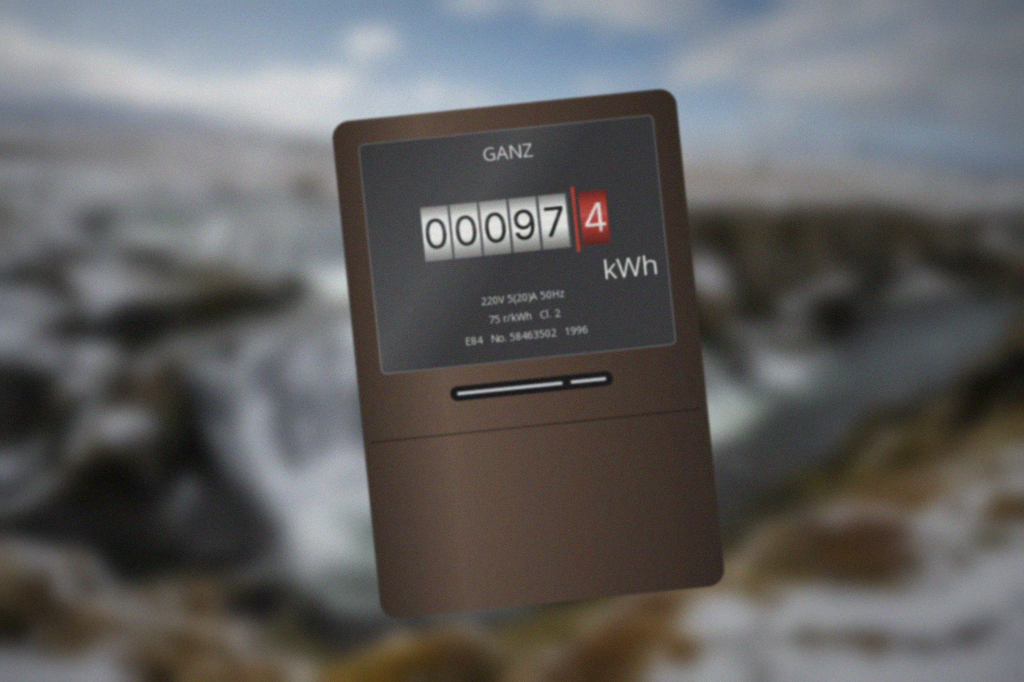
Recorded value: 97.4,kWh
